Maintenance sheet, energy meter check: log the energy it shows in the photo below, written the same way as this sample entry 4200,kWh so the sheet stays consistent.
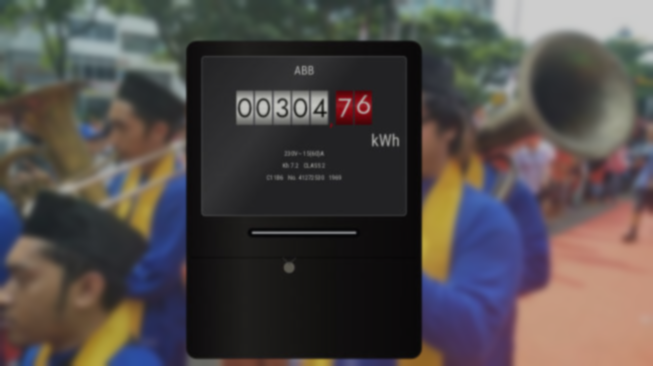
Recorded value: 304.76,kWh
